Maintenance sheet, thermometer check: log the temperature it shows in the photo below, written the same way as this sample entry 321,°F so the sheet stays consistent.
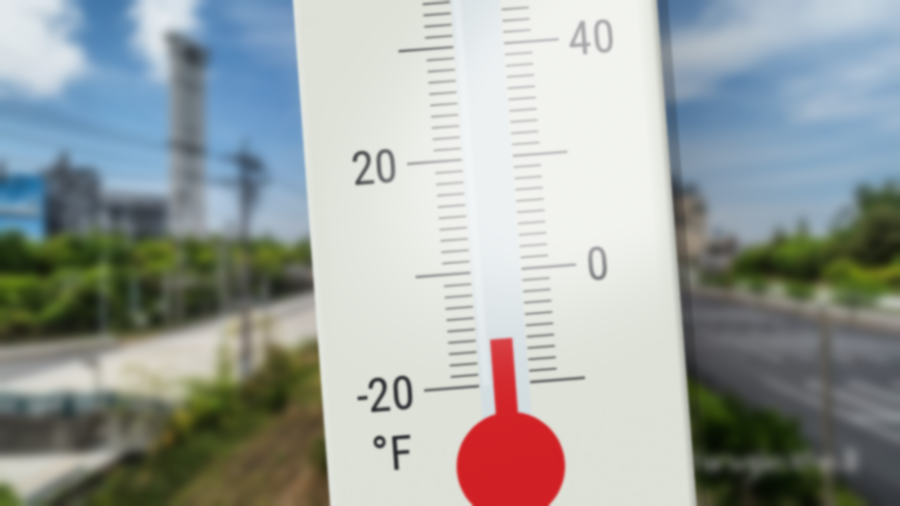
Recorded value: -12,°F
